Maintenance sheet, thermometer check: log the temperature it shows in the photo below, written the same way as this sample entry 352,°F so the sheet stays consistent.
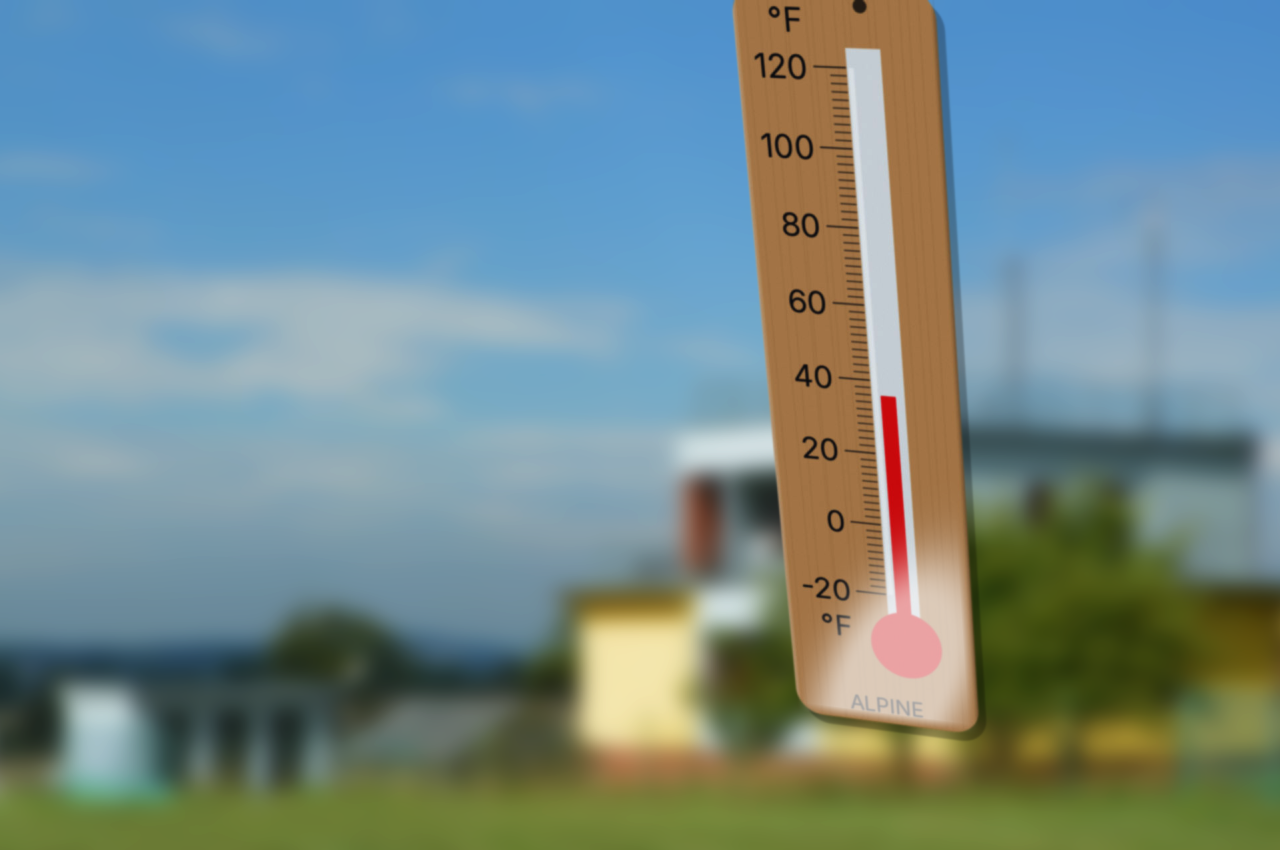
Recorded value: 36,°F
